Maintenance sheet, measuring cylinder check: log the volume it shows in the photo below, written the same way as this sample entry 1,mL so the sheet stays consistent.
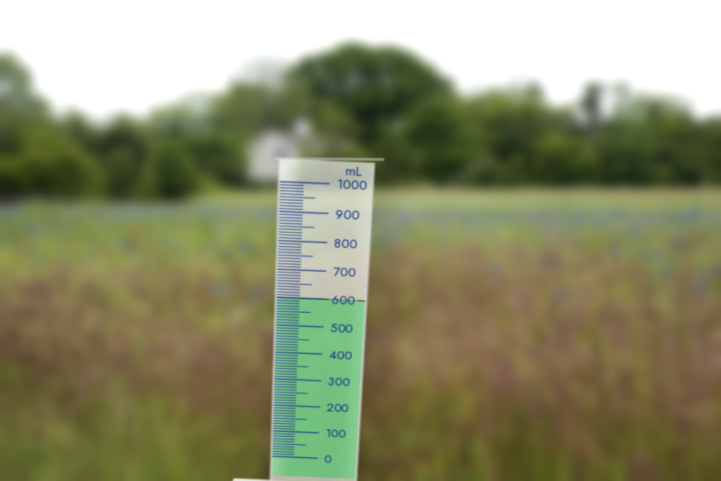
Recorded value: 600,mL
